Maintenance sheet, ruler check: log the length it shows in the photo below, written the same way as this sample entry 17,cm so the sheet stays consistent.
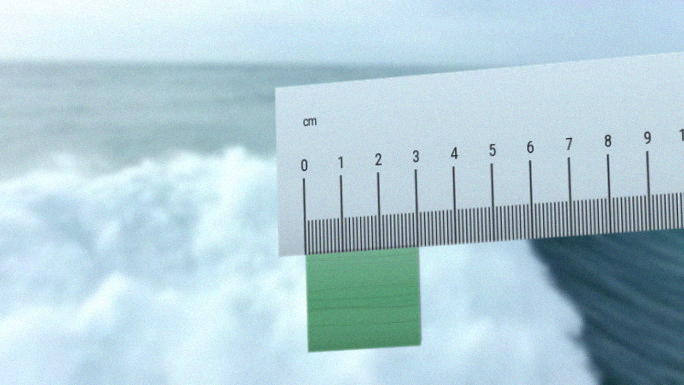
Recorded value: 3,cm
